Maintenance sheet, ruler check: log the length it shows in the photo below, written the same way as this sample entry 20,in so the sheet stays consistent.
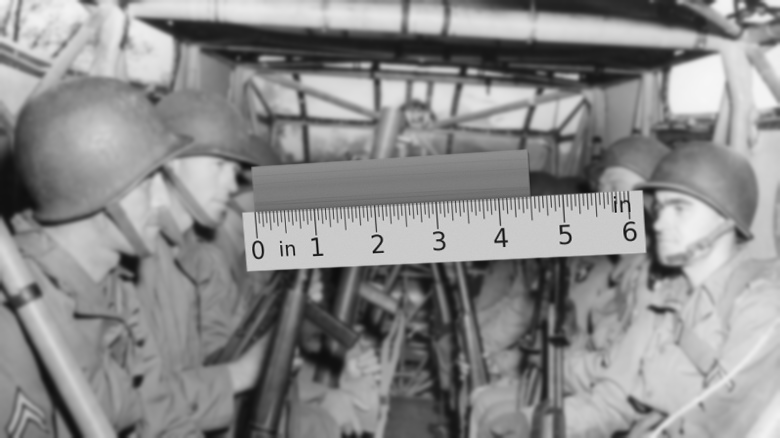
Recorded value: 4.5,in
